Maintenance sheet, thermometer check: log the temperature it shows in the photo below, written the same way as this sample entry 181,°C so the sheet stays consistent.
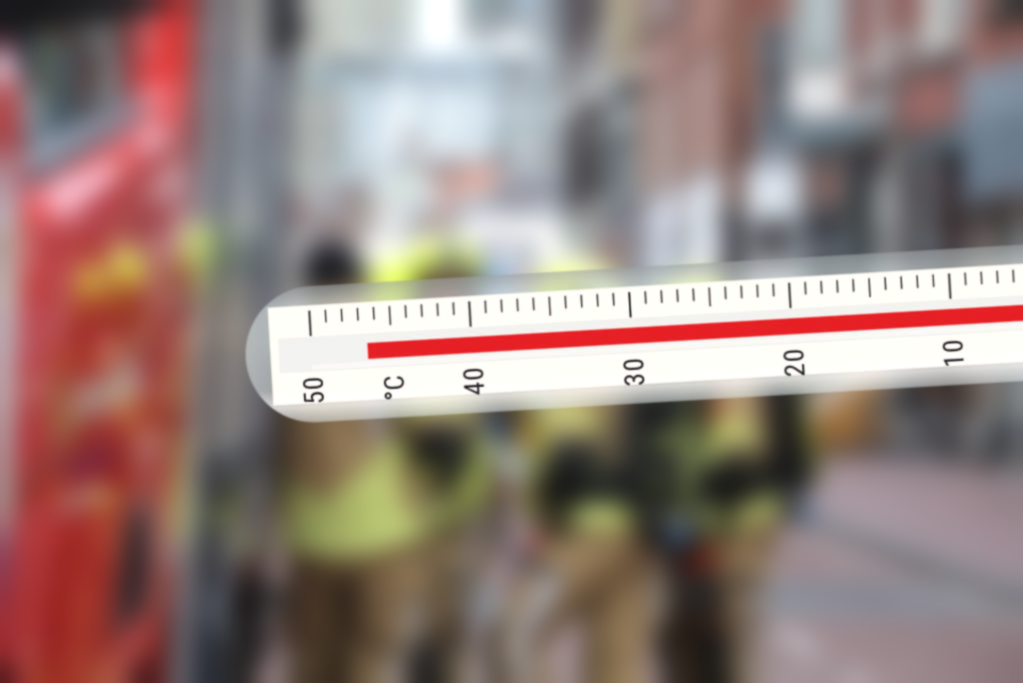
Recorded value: 46.5,°C
